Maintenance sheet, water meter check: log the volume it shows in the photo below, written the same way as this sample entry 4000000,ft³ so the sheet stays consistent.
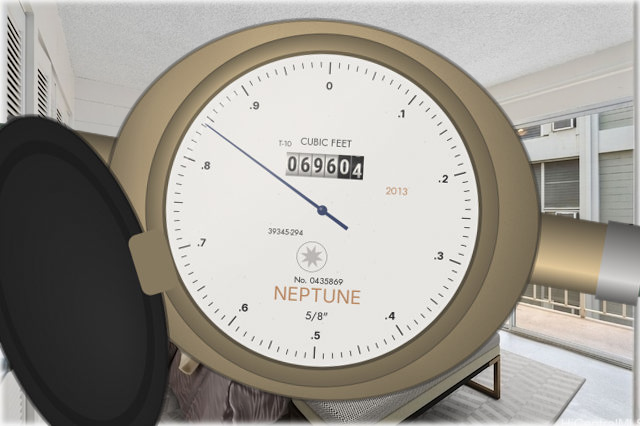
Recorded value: 69603.84,ft³
